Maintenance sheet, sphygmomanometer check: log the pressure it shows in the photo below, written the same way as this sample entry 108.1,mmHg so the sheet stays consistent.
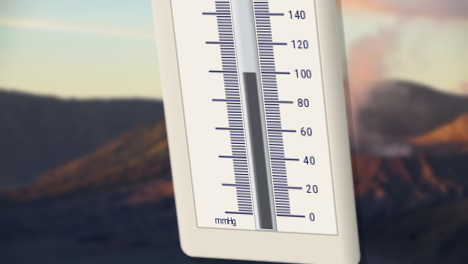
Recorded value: 100,mmHg
